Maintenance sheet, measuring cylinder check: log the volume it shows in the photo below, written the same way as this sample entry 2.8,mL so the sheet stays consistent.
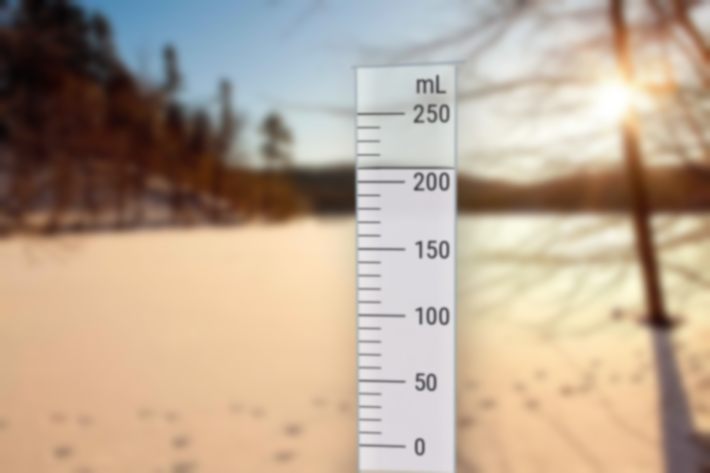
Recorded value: 210,mL
